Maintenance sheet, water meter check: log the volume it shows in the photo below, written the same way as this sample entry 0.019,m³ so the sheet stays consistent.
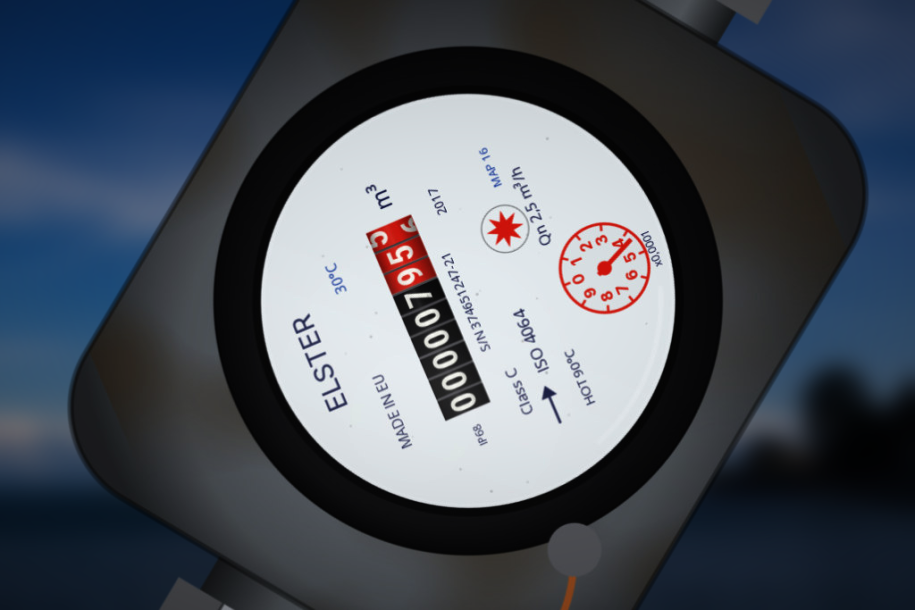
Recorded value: 7.9554,m³
